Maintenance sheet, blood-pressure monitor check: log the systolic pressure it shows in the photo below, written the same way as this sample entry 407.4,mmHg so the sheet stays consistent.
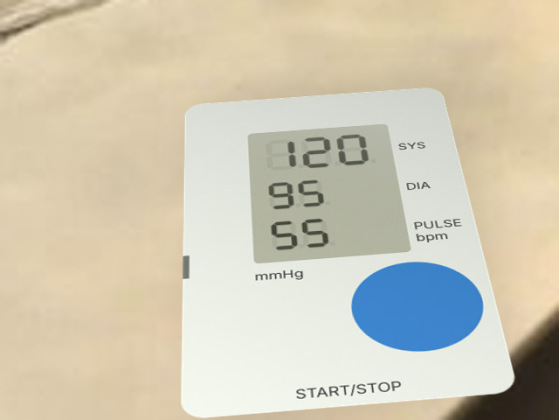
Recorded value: 120,mmHg
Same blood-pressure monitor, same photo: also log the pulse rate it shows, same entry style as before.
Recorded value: 55,bpm
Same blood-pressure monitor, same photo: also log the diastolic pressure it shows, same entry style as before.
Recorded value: 95,mmHg
